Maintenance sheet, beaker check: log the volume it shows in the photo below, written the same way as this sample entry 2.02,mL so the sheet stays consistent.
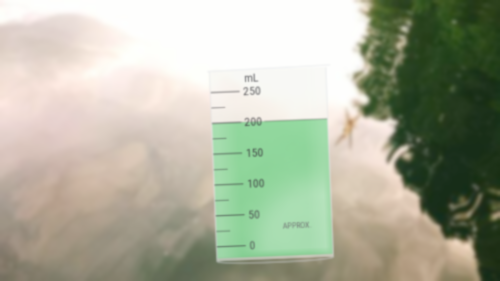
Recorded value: 200,mL
